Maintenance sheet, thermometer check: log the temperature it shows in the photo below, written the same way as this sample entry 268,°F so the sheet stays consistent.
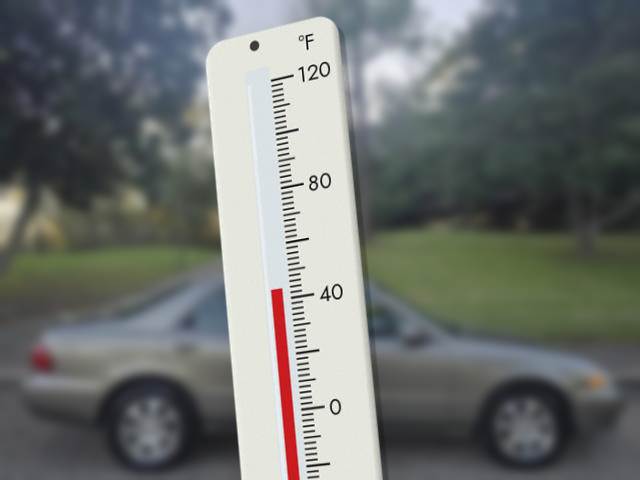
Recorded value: 44,°F
